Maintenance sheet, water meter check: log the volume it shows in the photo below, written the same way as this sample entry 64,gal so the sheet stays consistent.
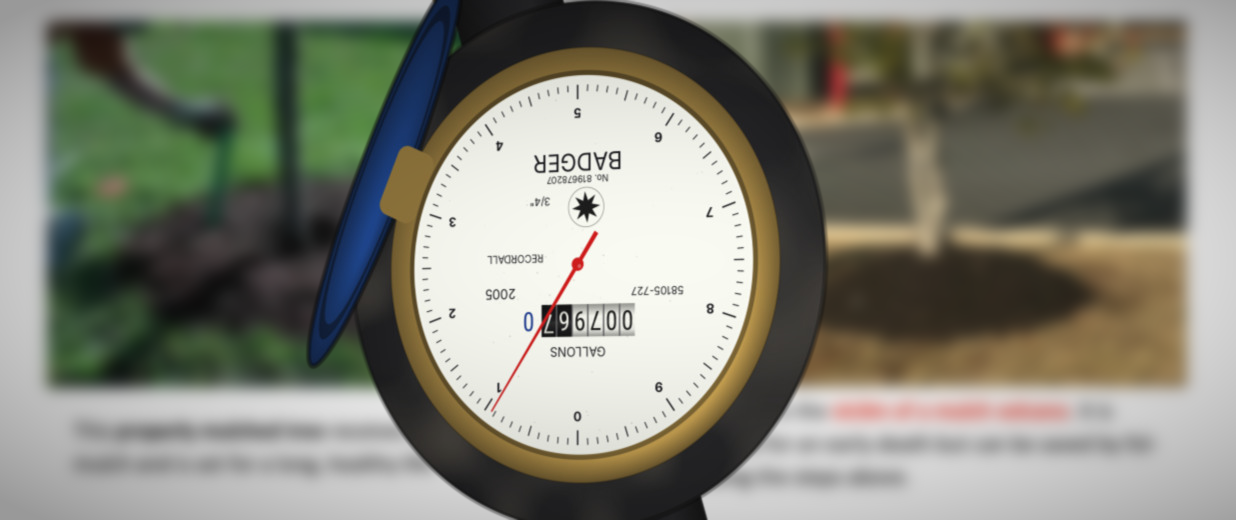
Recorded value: 79670.9,gal
